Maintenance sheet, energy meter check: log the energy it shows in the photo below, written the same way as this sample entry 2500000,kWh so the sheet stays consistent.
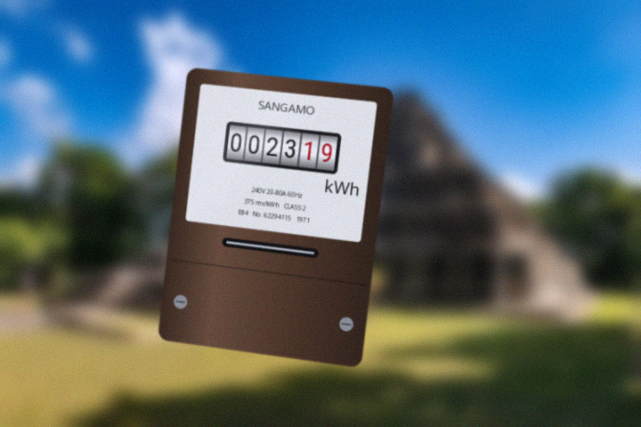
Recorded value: 23.19,kWh
